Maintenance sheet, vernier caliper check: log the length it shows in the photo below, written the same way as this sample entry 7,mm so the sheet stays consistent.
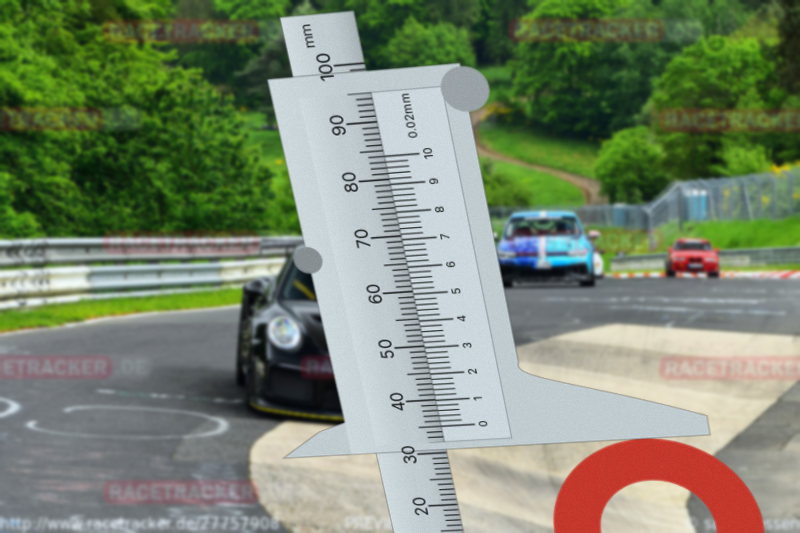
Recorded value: 35.0,mm
